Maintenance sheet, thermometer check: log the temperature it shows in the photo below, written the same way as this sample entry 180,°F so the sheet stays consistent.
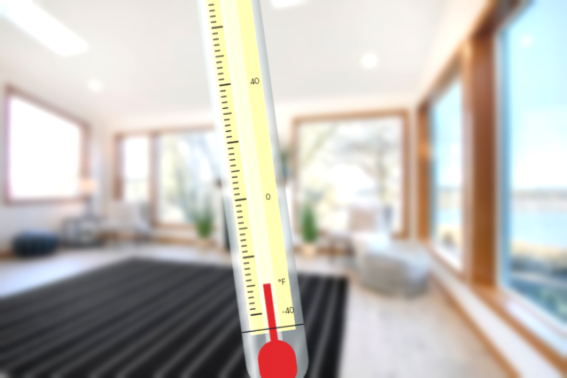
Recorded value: -30,°F
